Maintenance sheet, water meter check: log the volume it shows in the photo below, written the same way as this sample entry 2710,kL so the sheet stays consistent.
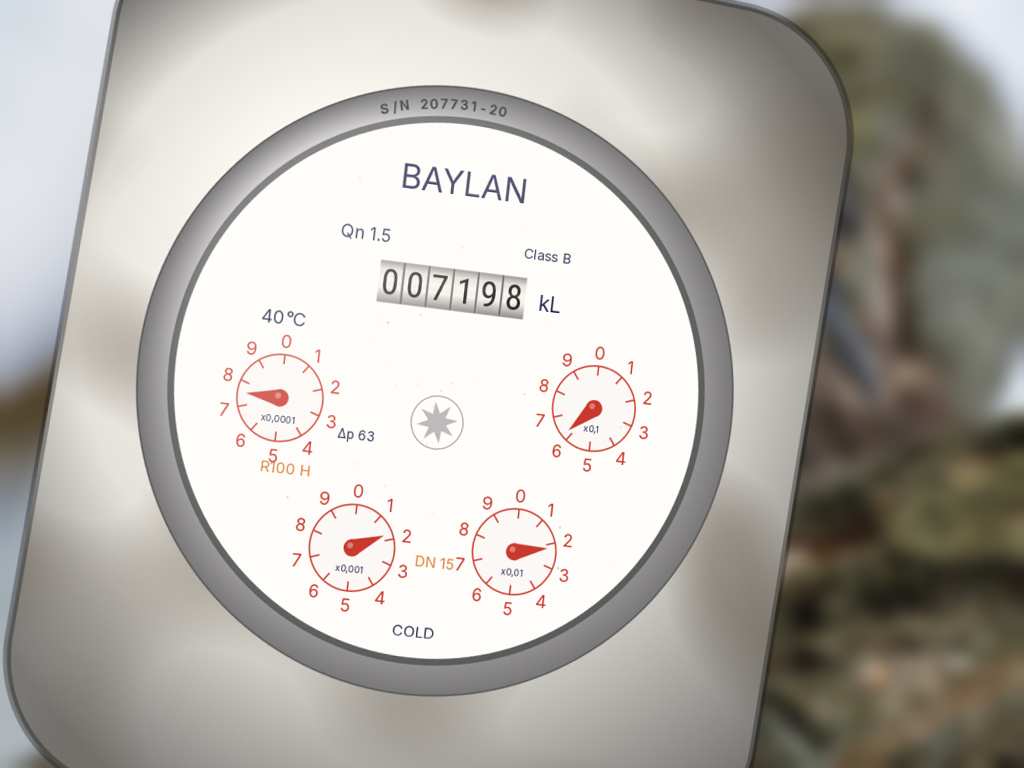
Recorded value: 7198.6217,kL
